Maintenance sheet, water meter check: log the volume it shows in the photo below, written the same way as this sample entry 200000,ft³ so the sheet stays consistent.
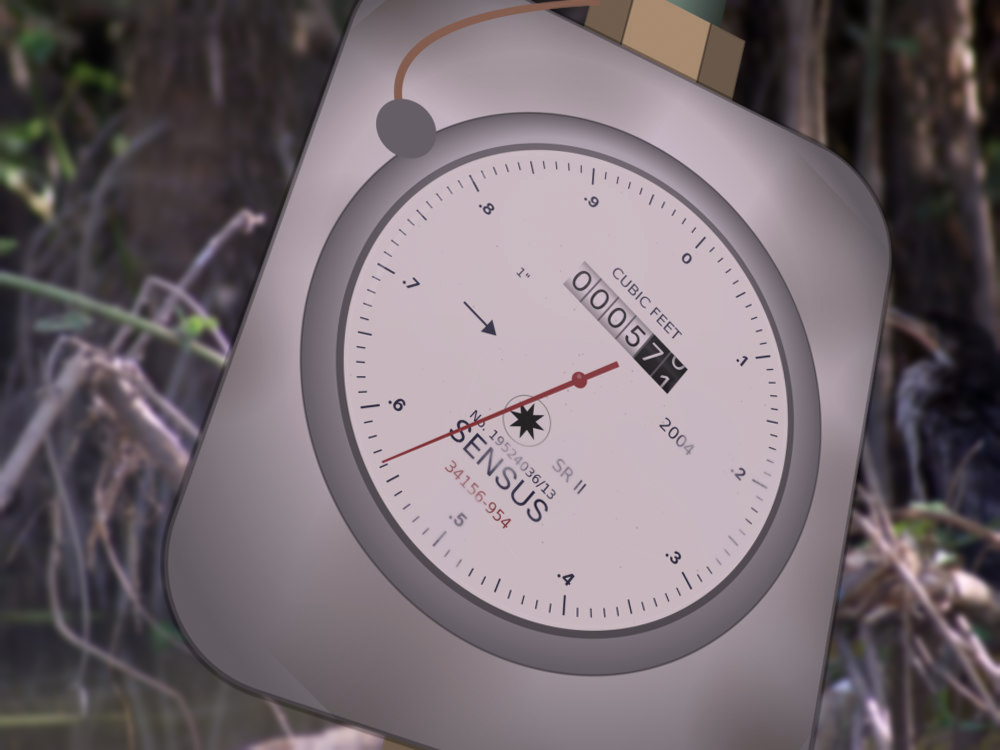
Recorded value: 570.56,ft³
